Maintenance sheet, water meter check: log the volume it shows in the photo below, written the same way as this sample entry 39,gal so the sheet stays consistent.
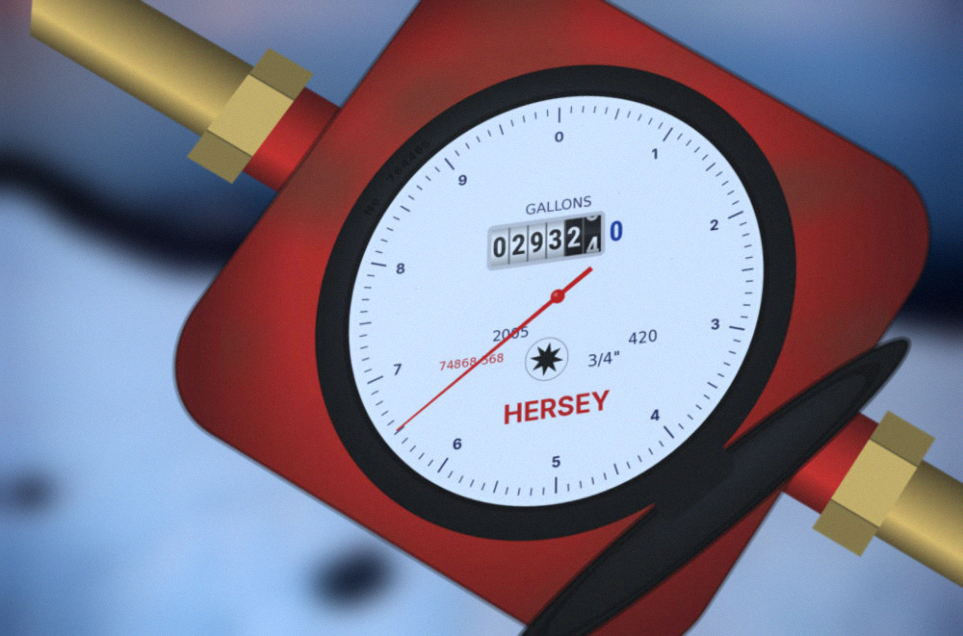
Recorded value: 293236.5,gal
